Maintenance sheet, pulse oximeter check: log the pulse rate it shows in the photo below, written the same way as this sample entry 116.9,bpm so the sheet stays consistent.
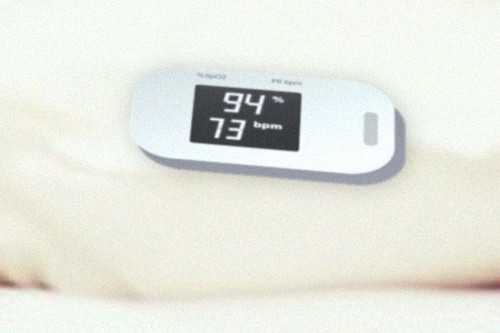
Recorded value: 73,bpm
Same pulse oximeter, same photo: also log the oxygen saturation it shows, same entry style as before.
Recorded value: 94,%
